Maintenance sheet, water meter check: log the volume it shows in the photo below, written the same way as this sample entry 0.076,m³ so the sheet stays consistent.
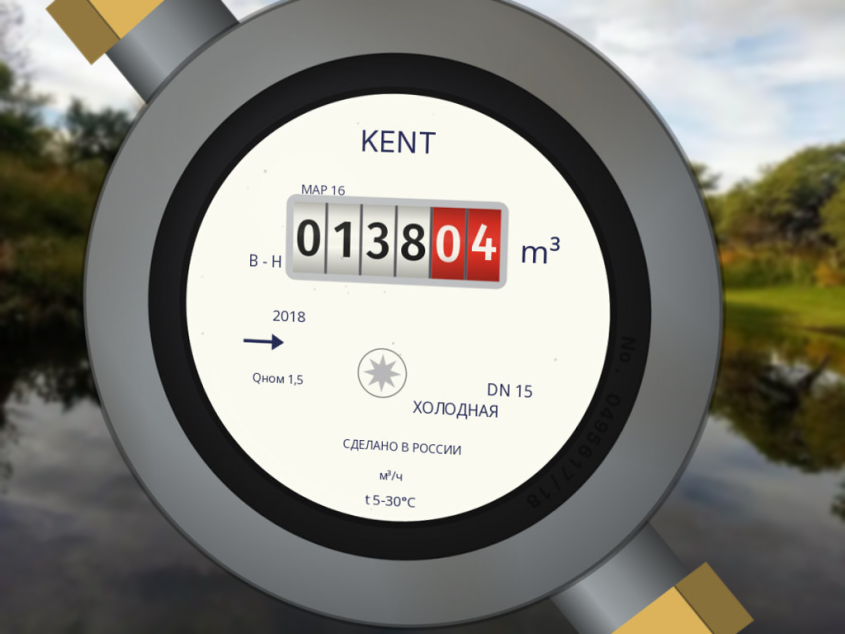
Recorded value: 138.04,m³
